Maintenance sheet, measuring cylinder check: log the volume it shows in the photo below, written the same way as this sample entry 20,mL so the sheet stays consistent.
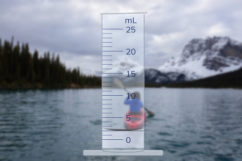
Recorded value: 2,mL
